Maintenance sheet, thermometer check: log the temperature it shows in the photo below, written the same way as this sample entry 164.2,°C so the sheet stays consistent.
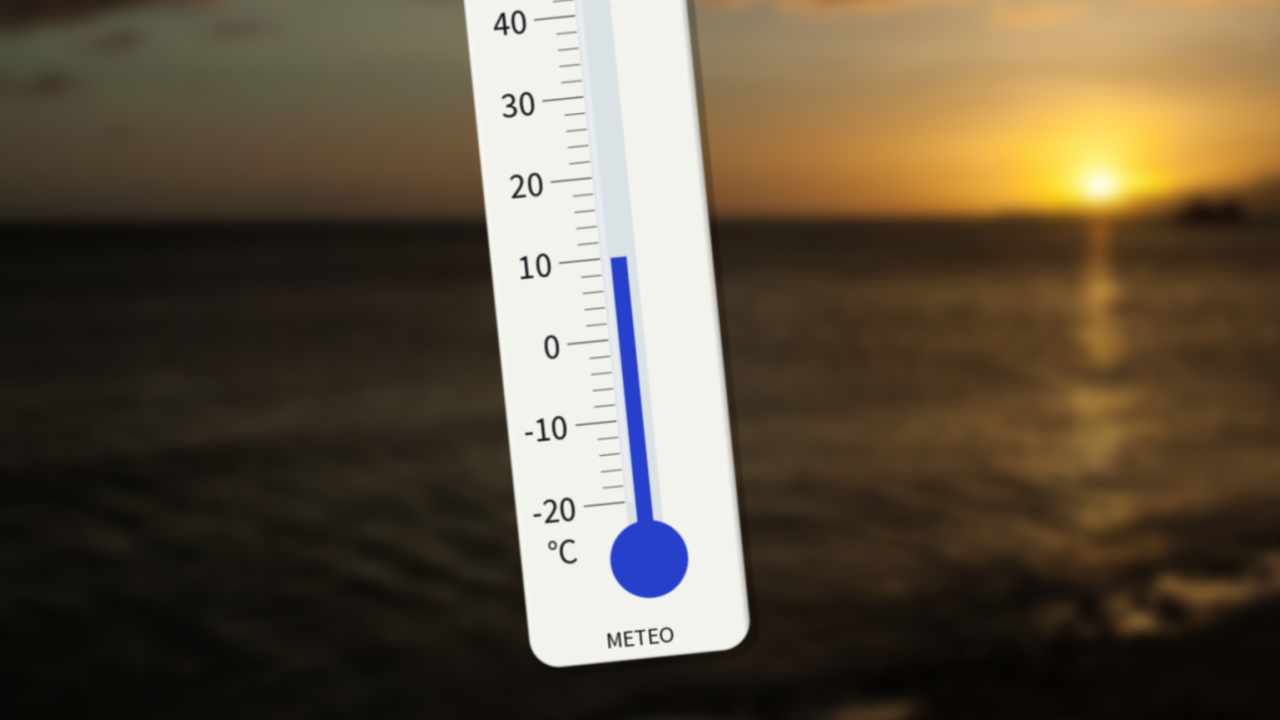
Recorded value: 10,°C
